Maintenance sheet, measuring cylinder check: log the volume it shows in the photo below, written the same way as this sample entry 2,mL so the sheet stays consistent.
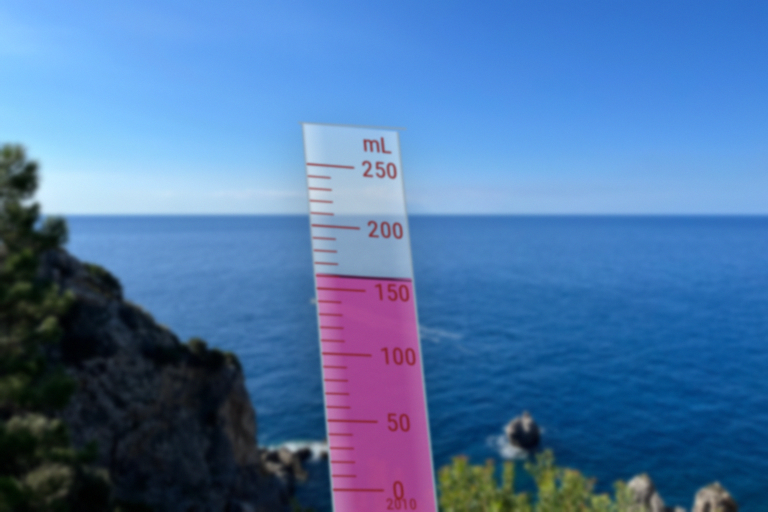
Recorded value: 160,mL
